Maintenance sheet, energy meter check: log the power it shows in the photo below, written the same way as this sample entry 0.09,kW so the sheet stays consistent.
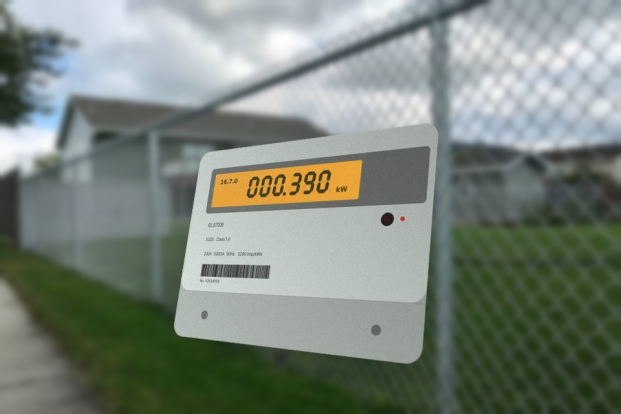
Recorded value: 0.390,kW
